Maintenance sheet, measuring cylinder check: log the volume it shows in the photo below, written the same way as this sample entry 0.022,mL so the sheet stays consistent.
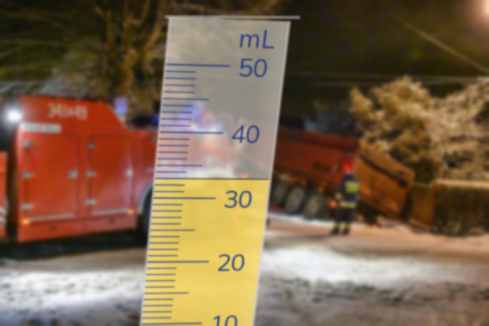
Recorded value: 33,mL
